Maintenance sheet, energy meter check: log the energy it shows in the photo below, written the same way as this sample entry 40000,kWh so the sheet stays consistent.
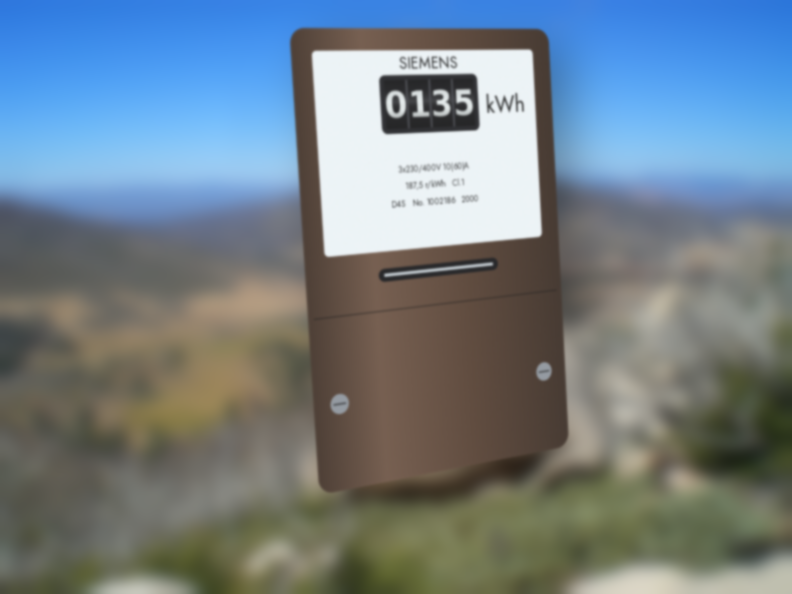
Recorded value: 135,kWh
